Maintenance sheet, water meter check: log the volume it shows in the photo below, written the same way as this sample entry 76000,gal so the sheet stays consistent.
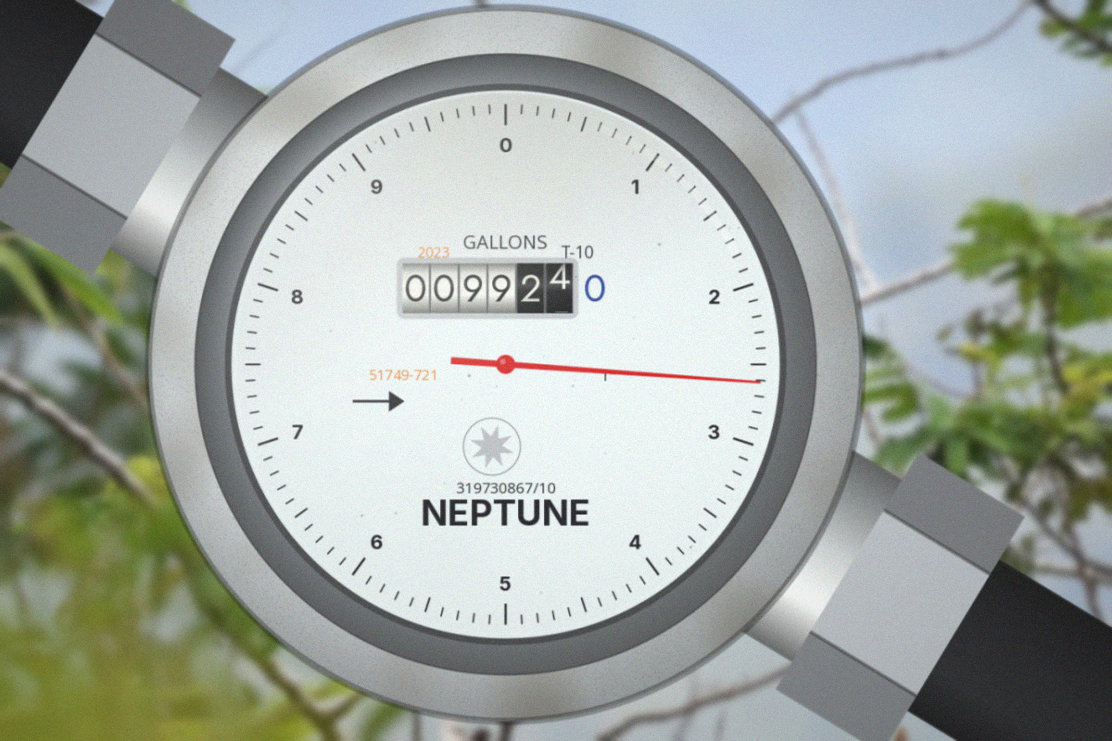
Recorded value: 99242.6,gal
